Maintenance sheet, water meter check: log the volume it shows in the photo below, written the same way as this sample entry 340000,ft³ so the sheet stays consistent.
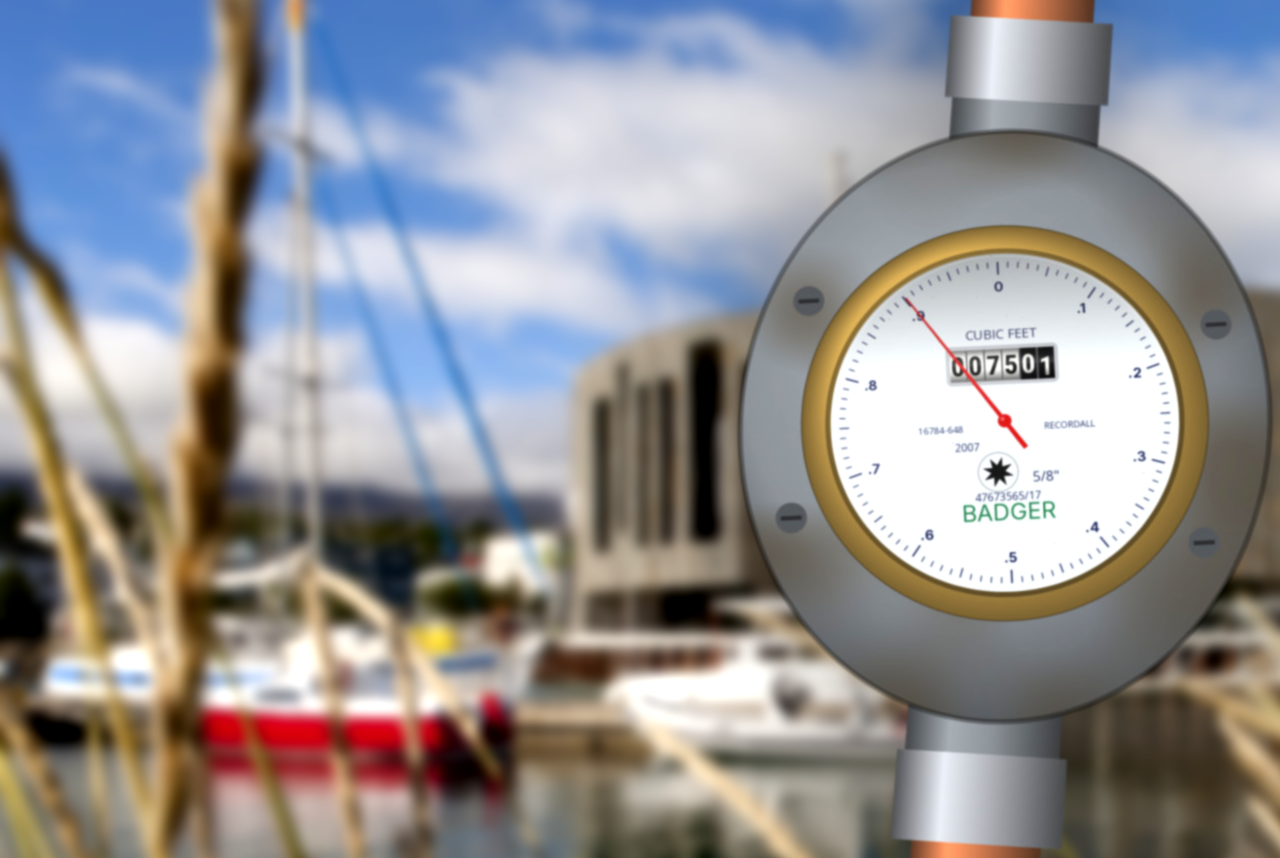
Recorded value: 7500.90,ft³
